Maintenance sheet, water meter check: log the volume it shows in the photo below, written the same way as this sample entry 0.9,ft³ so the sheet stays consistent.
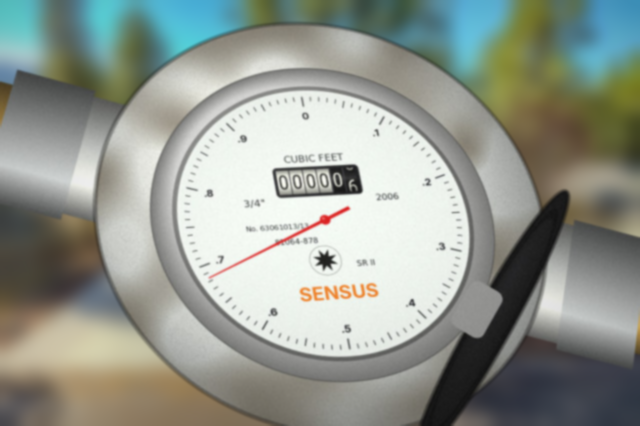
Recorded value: 5.68,ft³
